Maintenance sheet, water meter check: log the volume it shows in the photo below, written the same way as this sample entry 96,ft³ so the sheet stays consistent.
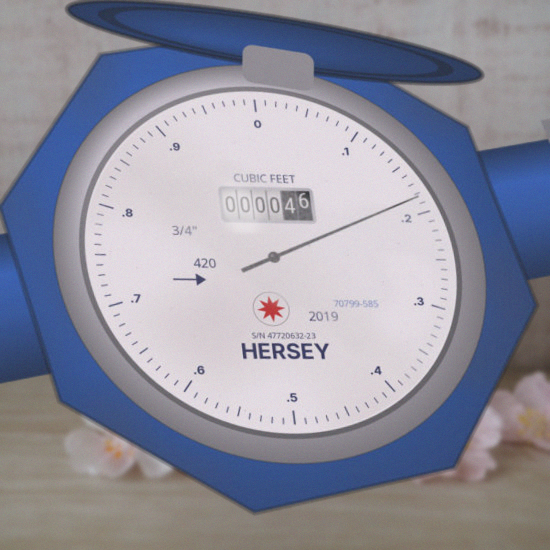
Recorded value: 46.18,ft³
